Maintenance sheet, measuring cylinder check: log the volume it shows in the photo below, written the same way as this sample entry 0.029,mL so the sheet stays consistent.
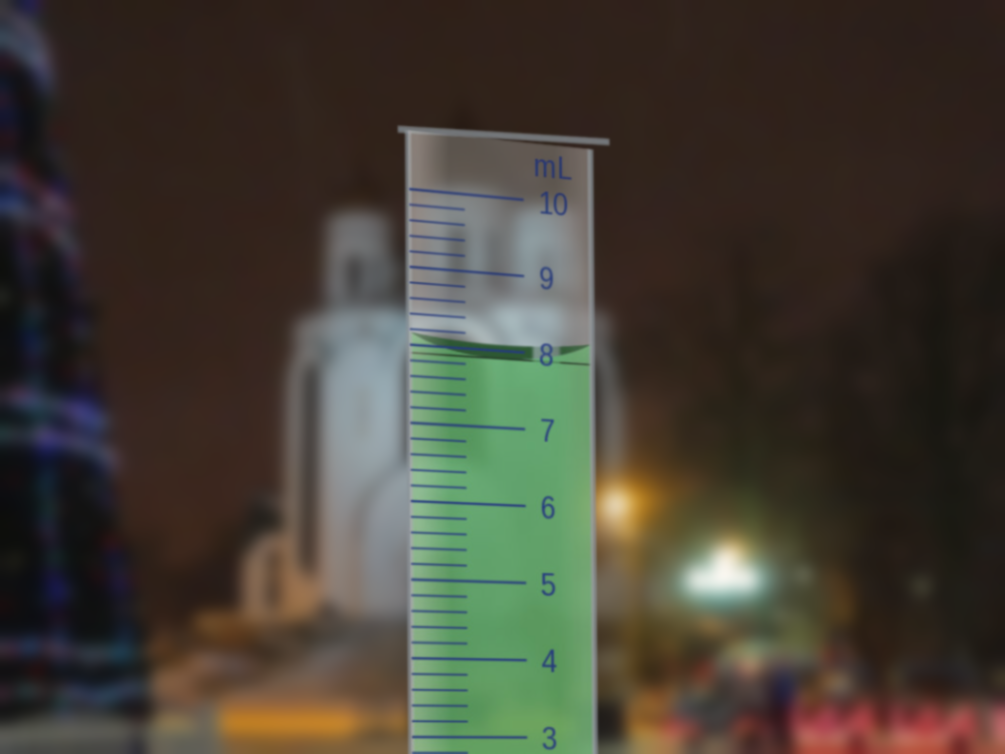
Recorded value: 7.9,mL
